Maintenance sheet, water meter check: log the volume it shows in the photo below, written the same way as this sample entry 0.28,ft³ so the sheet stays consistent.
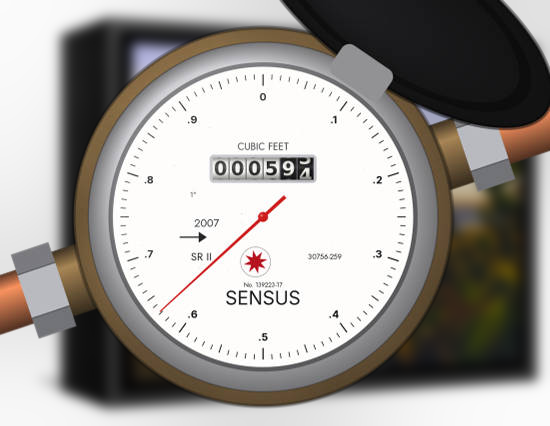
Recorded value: 593.63,ft³
